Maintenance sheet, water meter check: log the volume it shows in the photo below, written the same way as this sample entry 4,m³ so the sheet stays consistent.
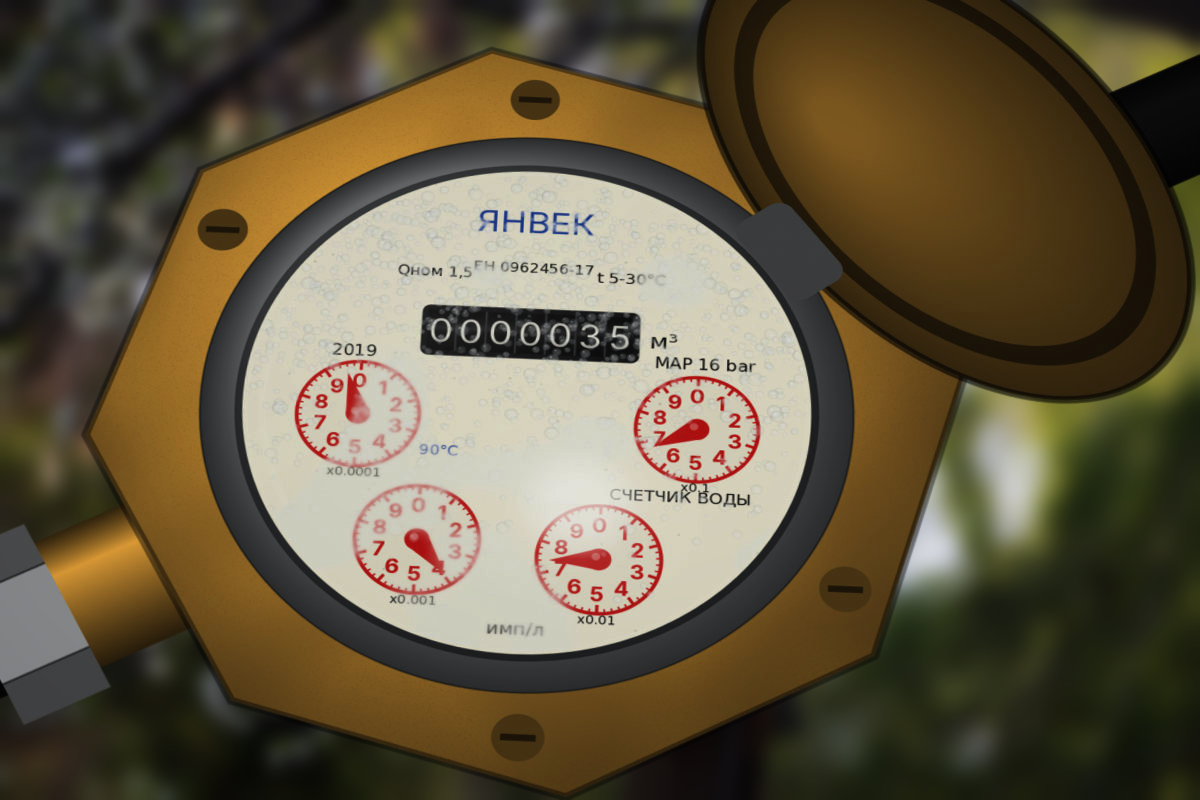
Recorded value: 35.6739,m³
